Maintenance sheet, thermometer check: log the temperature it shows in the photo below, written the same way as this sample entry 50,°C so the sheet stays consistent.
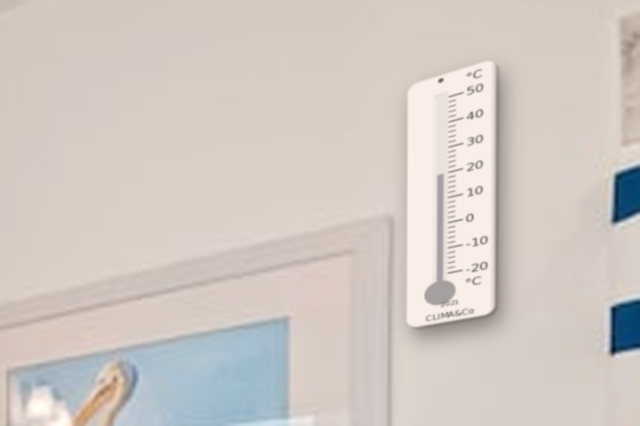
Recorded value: 20,°C
